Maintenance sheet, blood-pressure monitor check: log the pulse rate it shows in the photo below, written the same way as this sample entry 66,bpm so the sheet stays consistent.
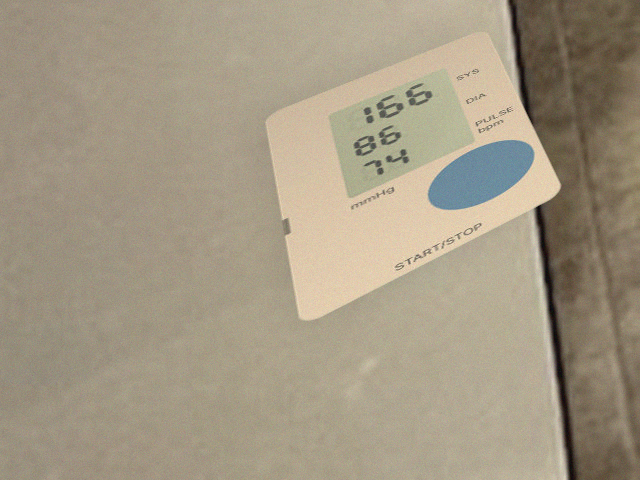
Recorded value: 74,bpm
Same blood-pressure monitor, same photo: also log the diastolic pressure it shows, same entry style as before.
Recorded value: 86,mmHg
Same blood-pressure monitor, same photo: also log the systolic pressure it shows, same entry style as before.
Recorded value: 166,mmHg
